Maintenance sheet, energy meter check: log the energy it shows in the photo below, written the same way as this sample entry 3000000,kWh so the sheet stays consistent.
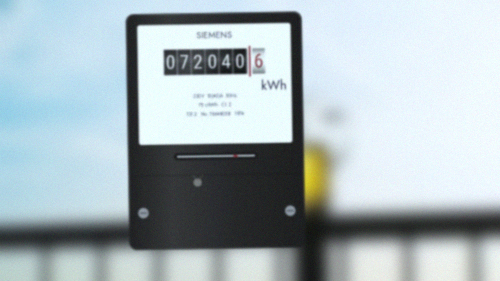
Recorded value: 72040.6,kWh
